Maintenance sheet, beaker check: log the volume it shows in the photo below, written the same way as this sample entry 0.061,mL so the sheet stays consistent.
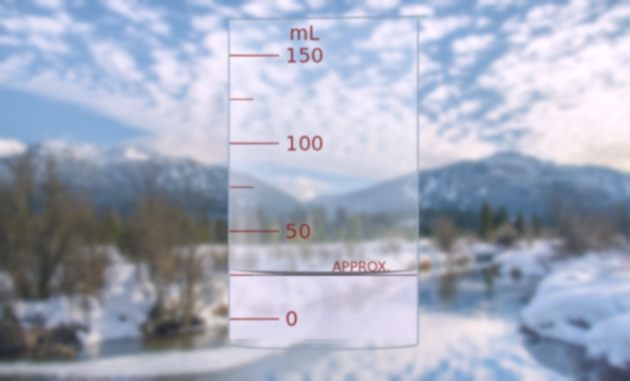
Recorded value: 25,mL
